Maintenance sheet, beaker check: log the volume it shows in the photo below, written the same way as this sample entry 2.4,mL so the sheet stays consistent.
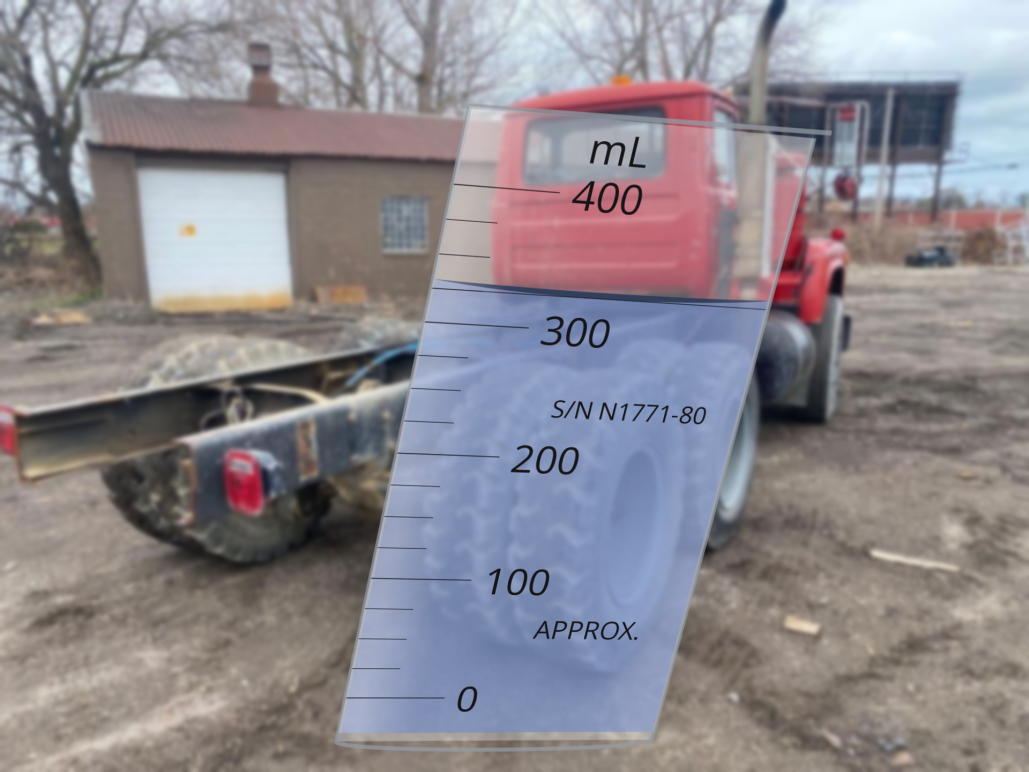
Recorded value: 325,mL
